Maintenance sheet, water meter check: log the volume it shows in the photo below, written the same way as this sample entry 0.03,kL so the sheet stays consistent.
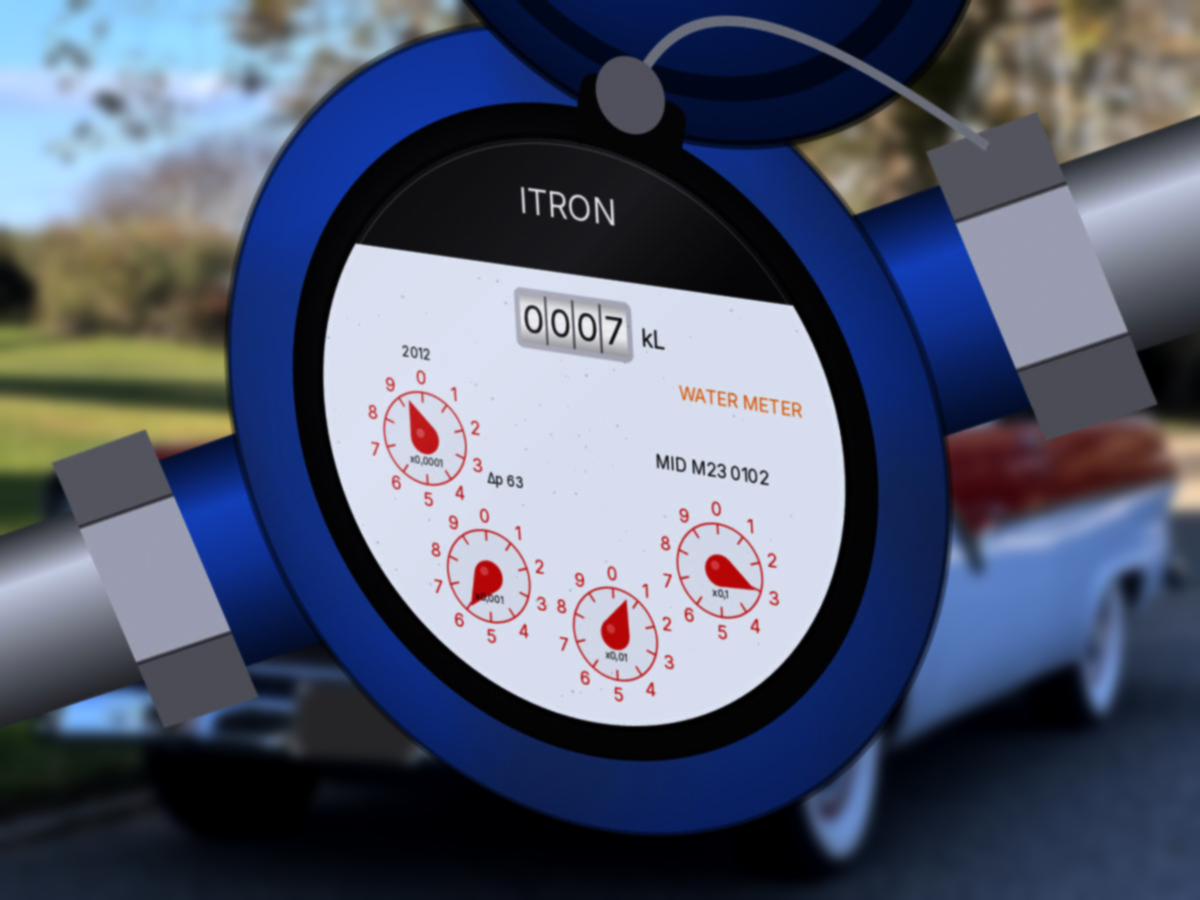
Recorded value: 7.3059,kL
